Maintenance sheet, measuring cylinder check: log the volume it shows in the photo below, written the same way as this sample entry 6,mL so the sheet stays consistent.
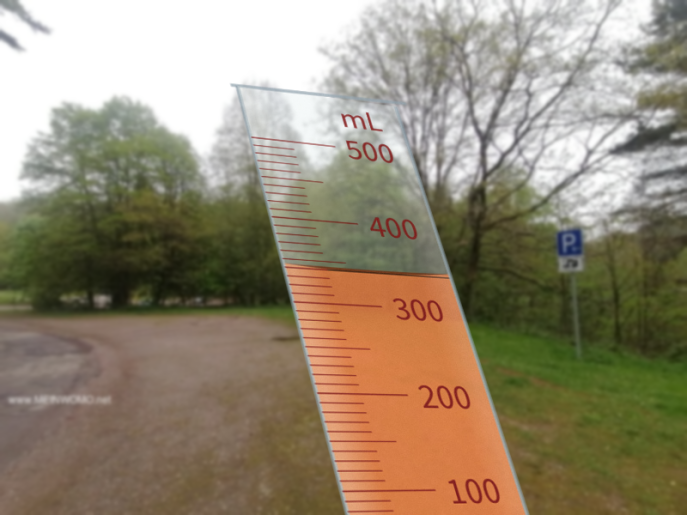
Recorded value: 340,mL
